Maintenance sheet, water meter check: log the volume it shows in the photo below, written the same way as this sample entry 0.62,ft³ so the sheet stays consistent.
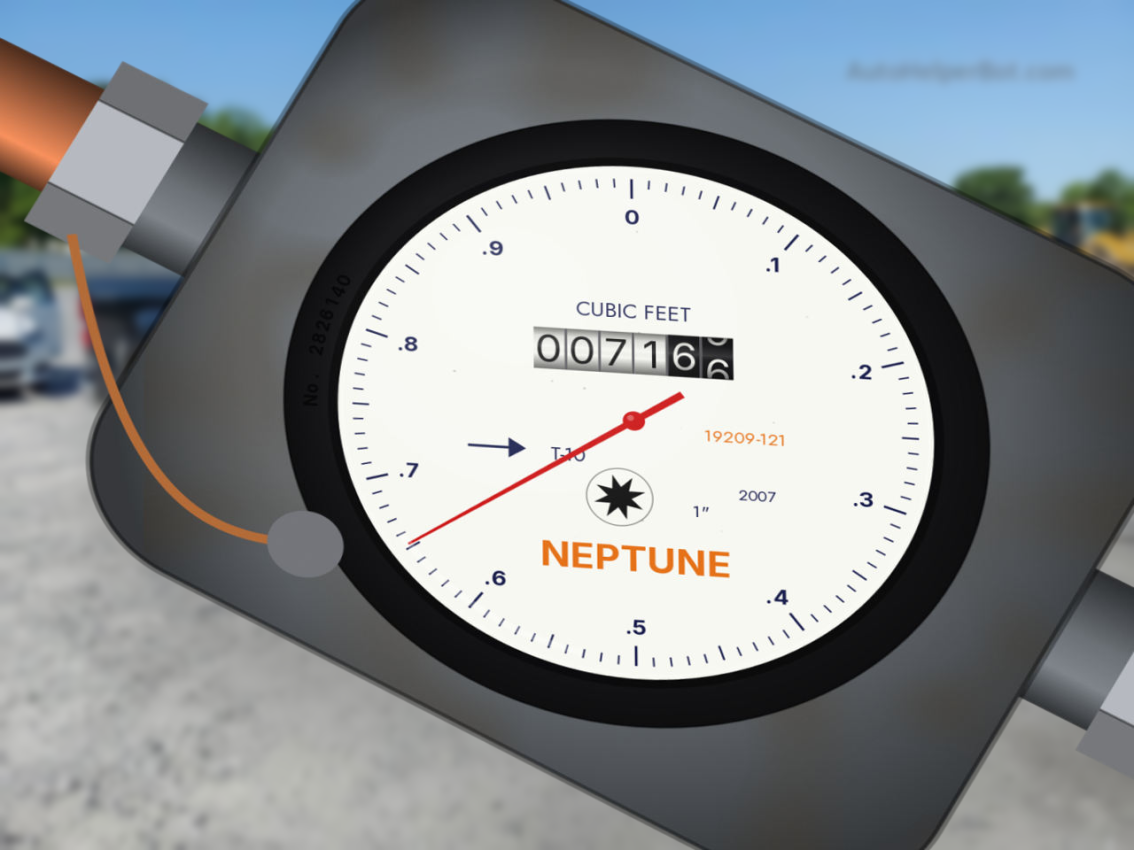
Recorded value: 7165.65,ft³
